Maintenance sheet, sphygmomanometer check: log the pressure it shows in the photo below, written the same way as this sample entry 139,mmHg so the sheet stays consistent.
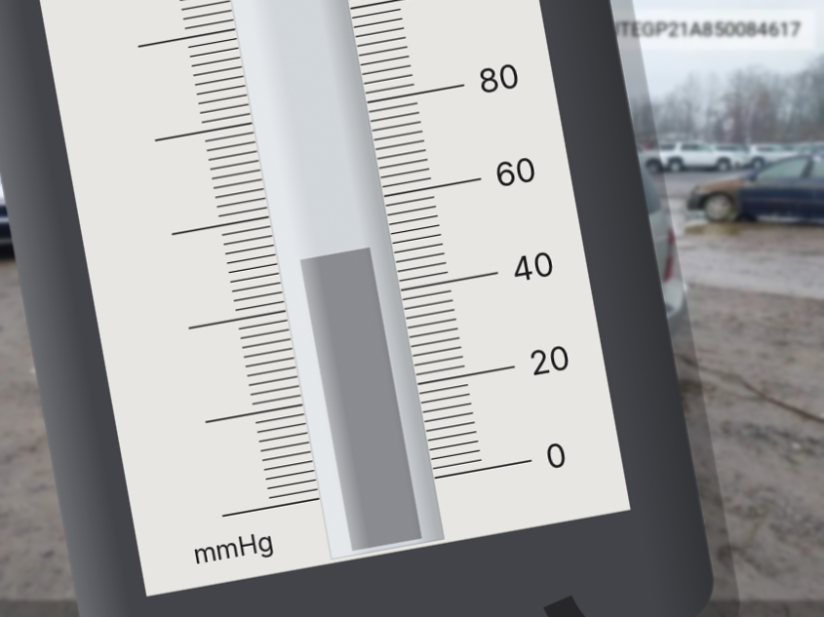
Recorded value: 50,mmHg
